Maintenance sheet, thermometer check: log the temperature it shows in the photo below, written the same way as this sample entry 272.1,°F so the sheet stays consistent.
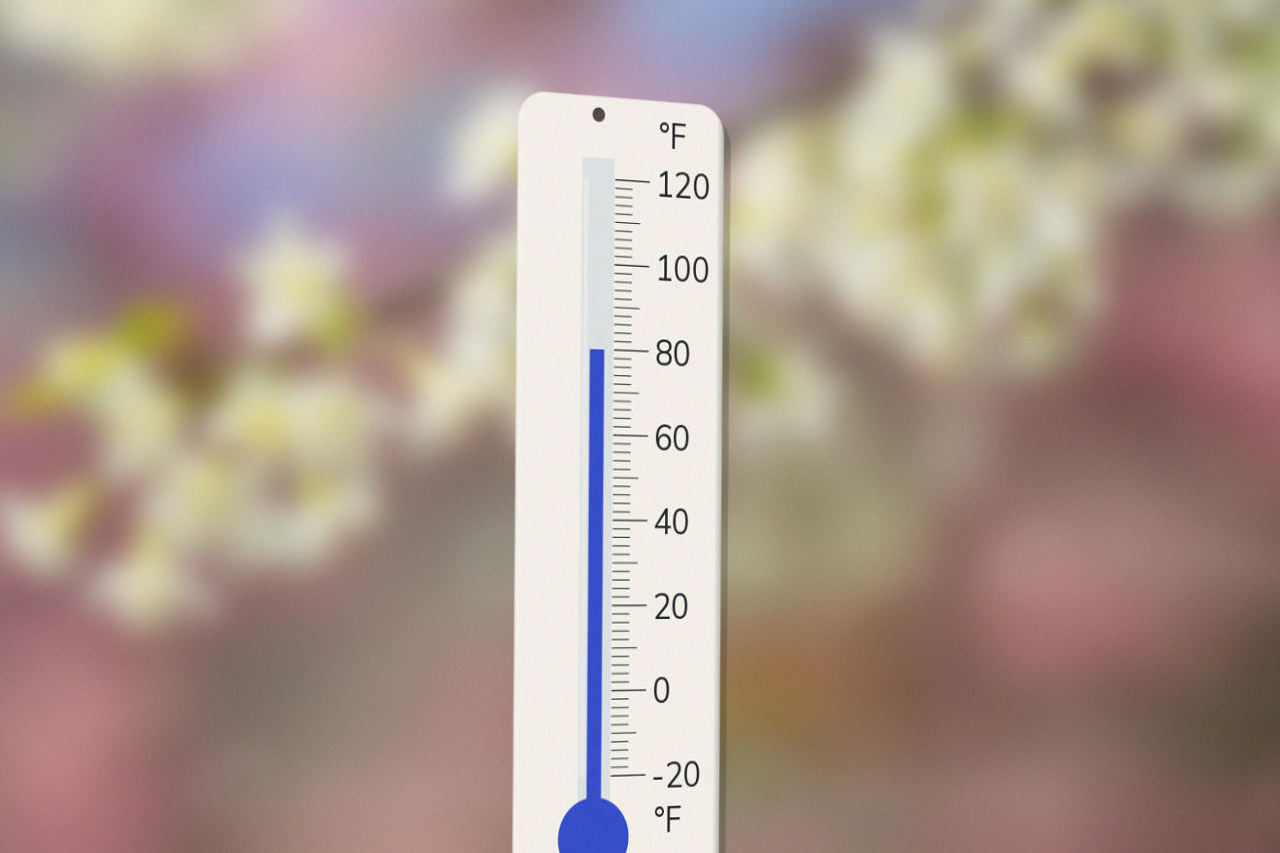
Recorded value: 80,°F
